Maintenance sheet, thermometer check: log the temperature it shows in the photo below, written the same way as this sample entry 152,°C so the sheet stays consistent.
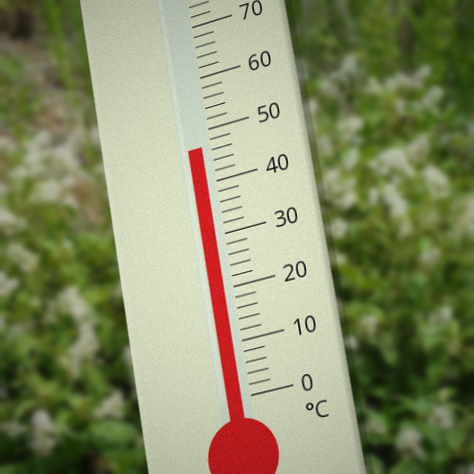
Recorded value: 47,°C
